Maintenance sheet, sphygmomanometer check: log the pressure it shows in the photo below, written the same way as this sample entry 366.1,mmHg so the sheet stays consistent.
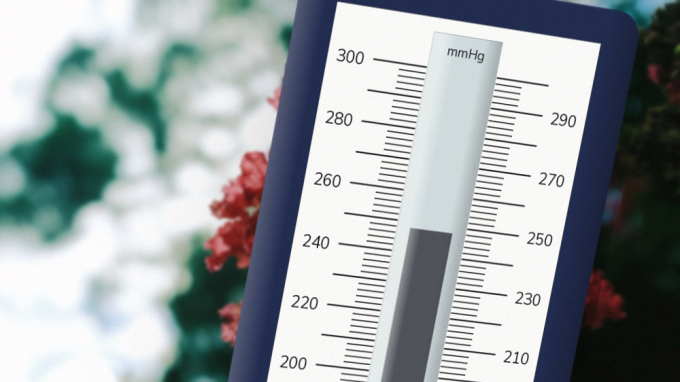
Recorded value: 248,mmHg
